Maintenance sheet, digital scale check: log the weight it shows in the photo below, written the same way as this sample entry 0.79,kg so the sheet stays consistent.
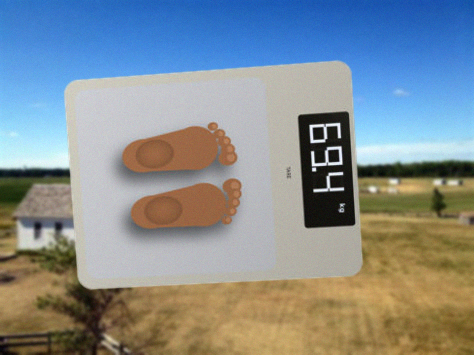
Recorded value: 69.4,kg
